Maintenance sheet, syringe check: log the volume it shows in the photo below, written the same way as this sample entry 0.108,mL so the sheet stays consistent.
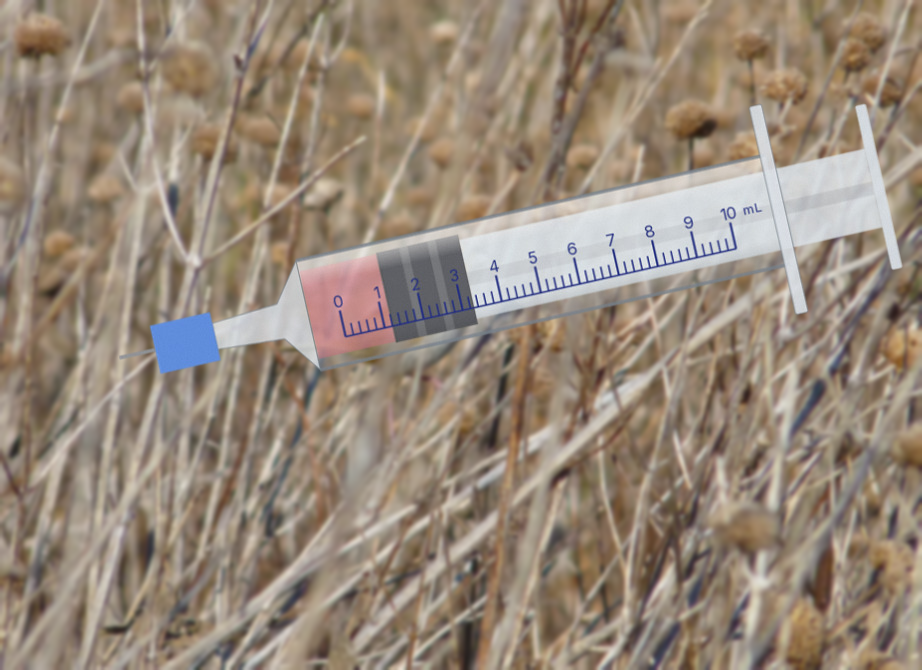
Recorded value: 1.2,mL
